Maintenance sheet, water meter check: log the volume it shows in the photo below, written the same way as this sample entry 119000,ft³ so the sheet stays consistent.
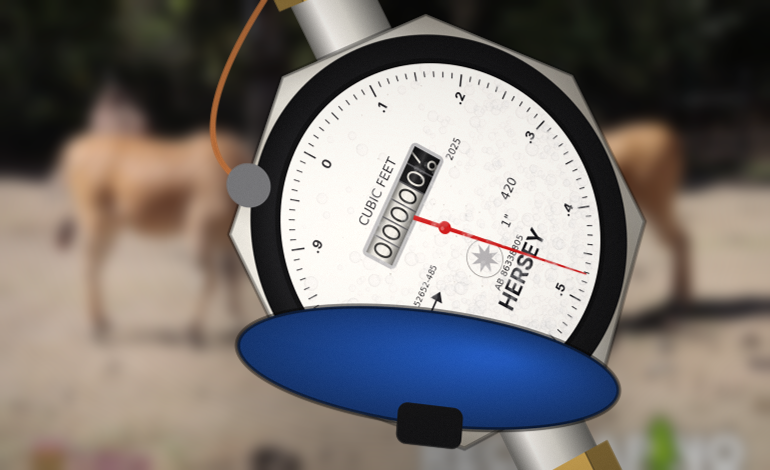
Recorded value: 7.47,ft³
